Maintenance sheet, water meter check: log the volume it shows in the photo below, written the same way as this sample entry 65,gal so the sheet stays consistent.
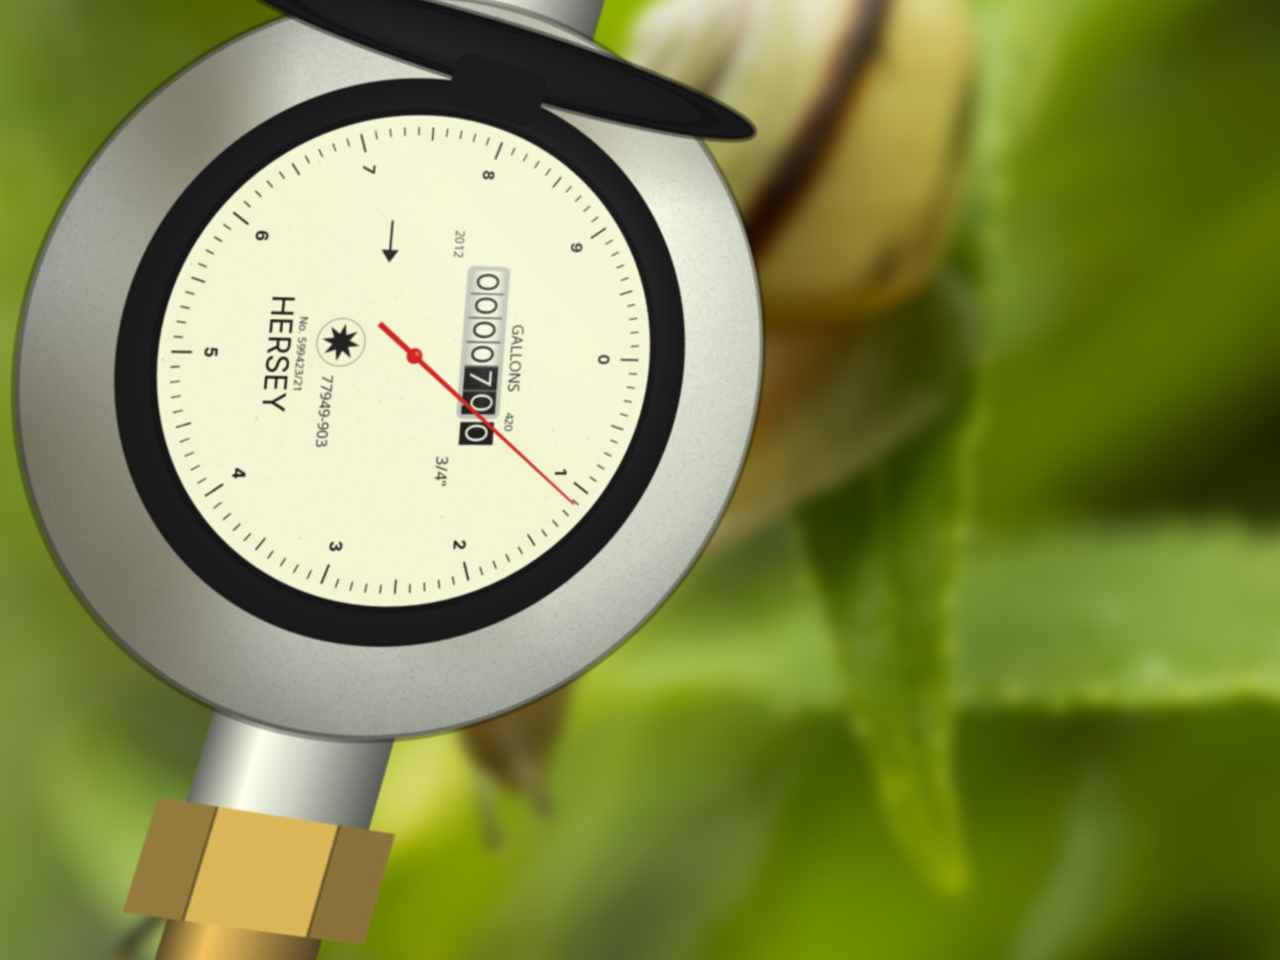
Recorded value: 701.1,gal
